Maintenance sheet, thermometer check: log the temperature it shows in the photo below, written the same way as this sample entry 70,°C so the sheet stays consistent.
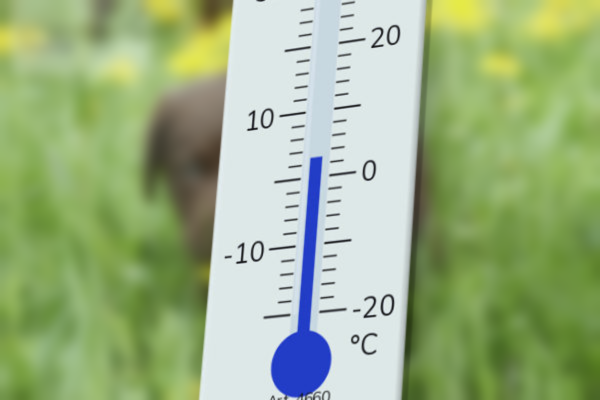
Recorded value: 3,°C
